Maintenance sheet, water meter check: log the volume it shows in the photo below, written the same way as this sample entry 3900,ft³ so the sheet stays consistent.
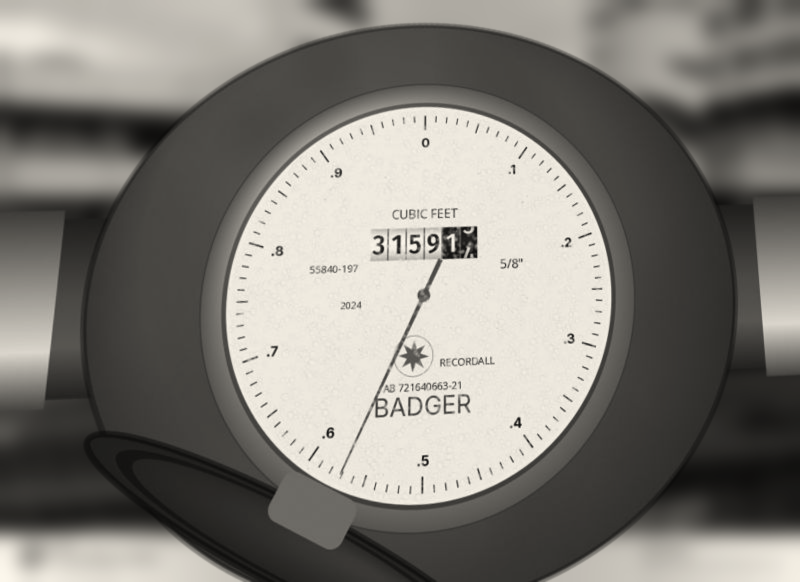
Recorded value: 315913.57,ft³
